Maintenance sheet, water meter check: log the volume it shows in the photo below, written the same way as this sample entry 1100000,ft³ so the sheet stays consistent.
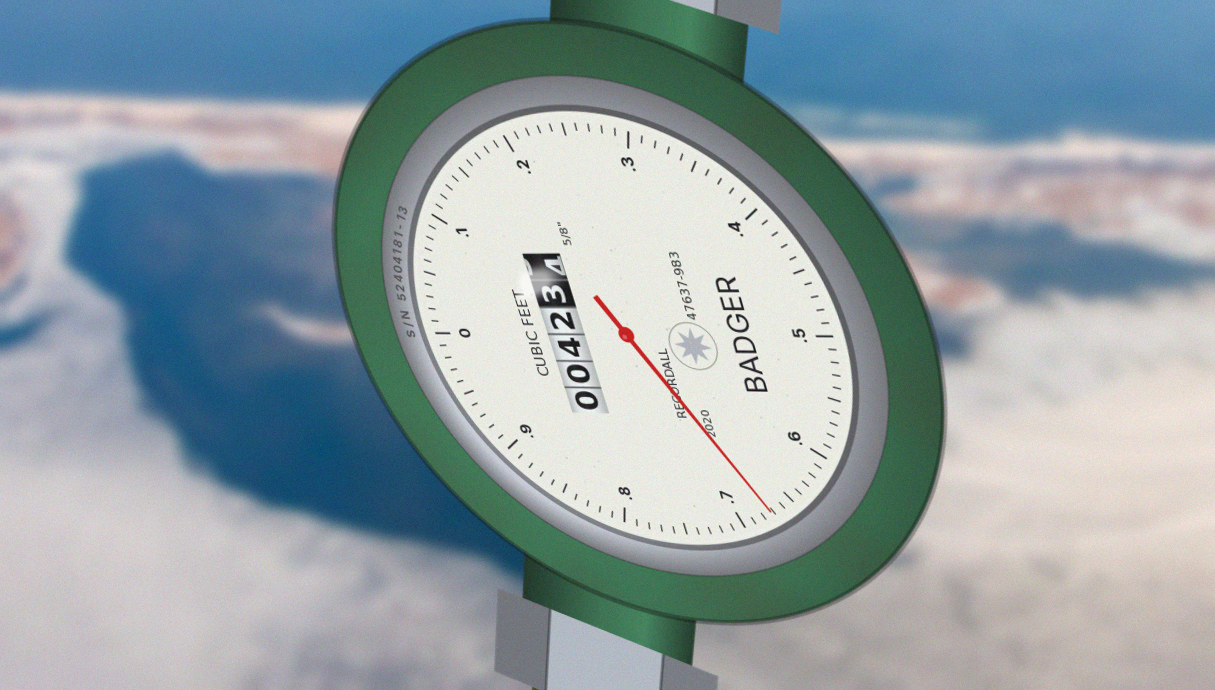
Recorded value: 4233.67,ft³
